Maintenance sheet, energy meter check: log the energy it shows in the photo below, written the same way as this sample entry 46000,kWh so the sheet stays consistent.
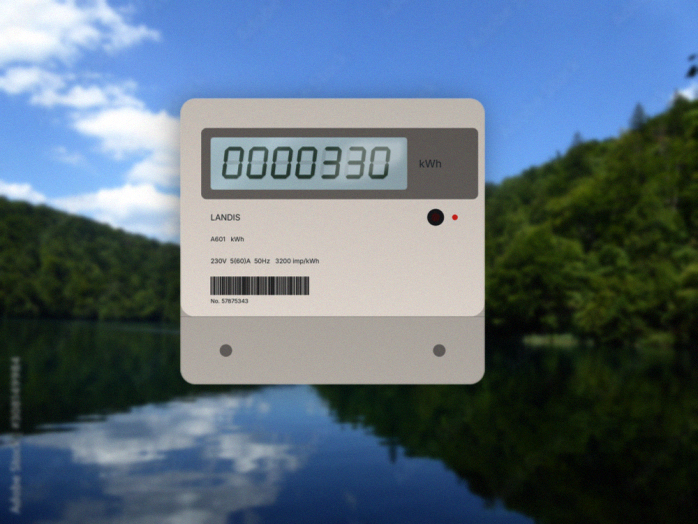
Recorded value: 330,kWh
